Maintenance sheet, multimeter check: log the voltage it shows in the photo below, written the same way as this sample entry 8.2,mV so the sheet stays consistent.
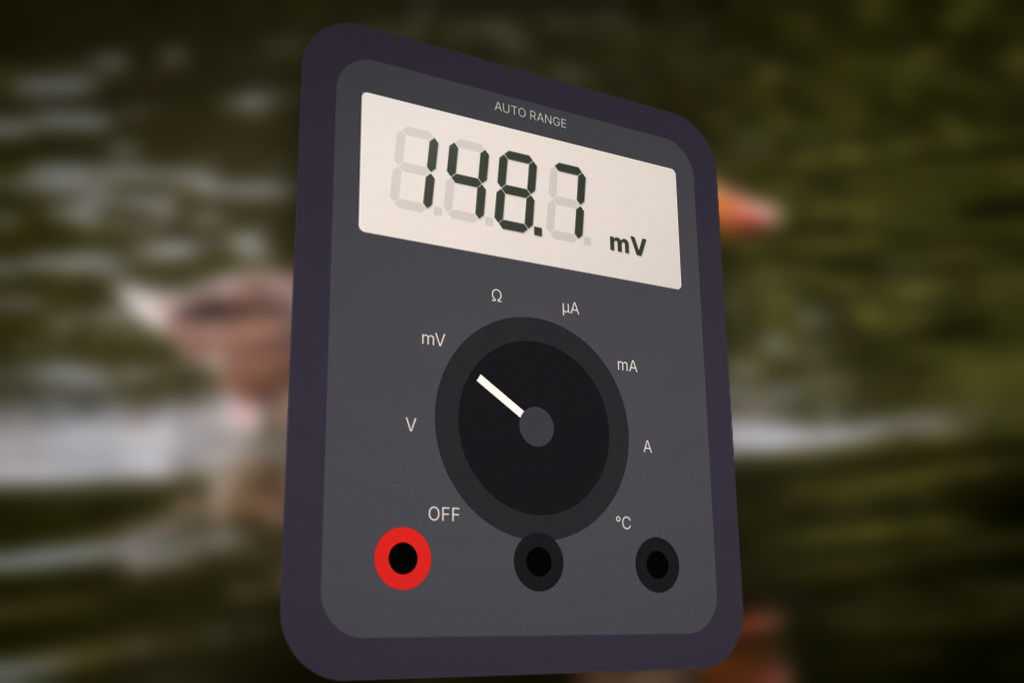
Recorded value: 148.7,mV
